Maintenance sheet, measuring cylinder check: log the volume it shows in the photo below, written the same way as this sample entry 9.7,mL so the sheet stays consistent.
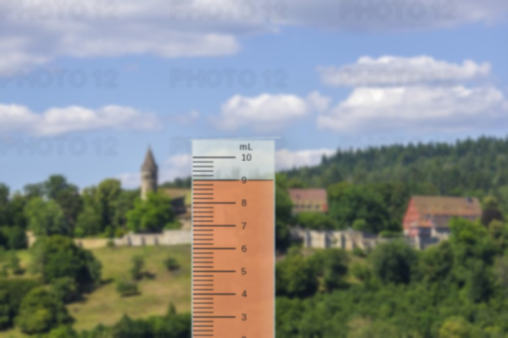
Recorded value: 9,mL
